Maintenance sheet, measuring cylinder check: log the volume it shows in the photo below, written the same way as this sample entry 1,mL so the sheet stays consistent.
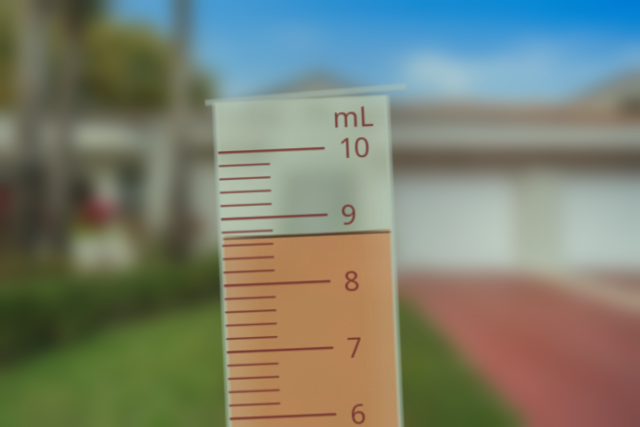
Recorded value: 8.7,mL
